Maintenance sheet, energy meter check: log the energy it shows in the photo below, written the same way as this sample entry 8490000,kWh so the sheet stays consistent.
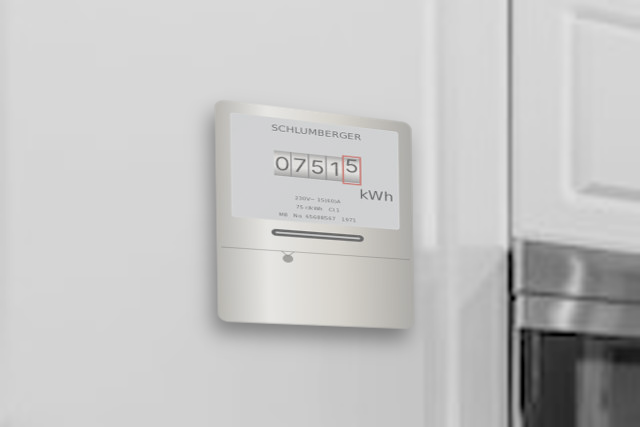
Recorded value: 751.5,kWh
